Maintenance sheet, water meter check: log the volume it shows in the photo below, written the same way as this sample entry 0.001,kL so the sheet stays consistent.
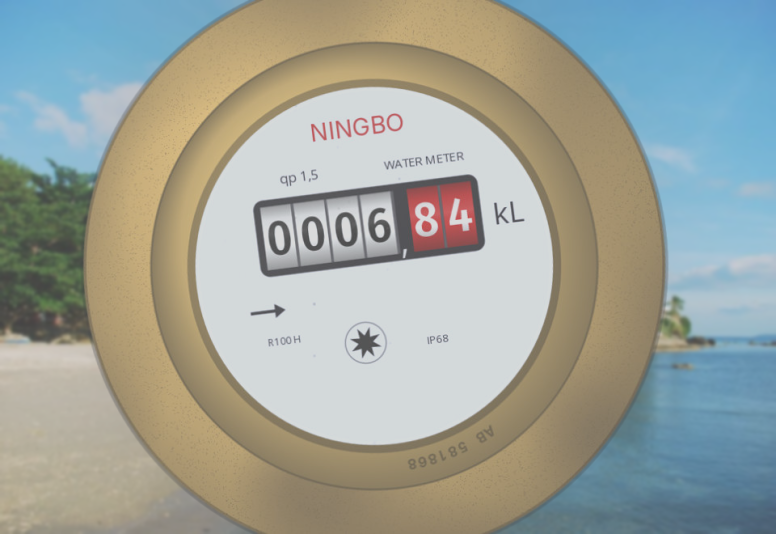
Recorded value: 6.84,kL
